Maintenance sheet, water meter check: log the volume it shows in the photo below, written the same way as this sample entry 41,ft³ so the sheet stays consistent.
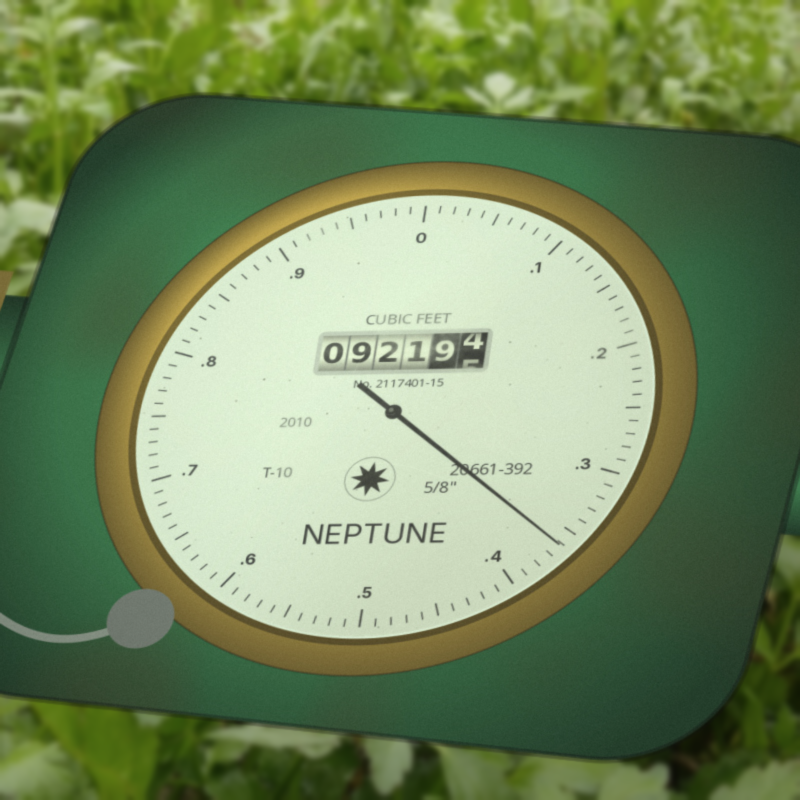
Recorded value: 92194.36,ft³
